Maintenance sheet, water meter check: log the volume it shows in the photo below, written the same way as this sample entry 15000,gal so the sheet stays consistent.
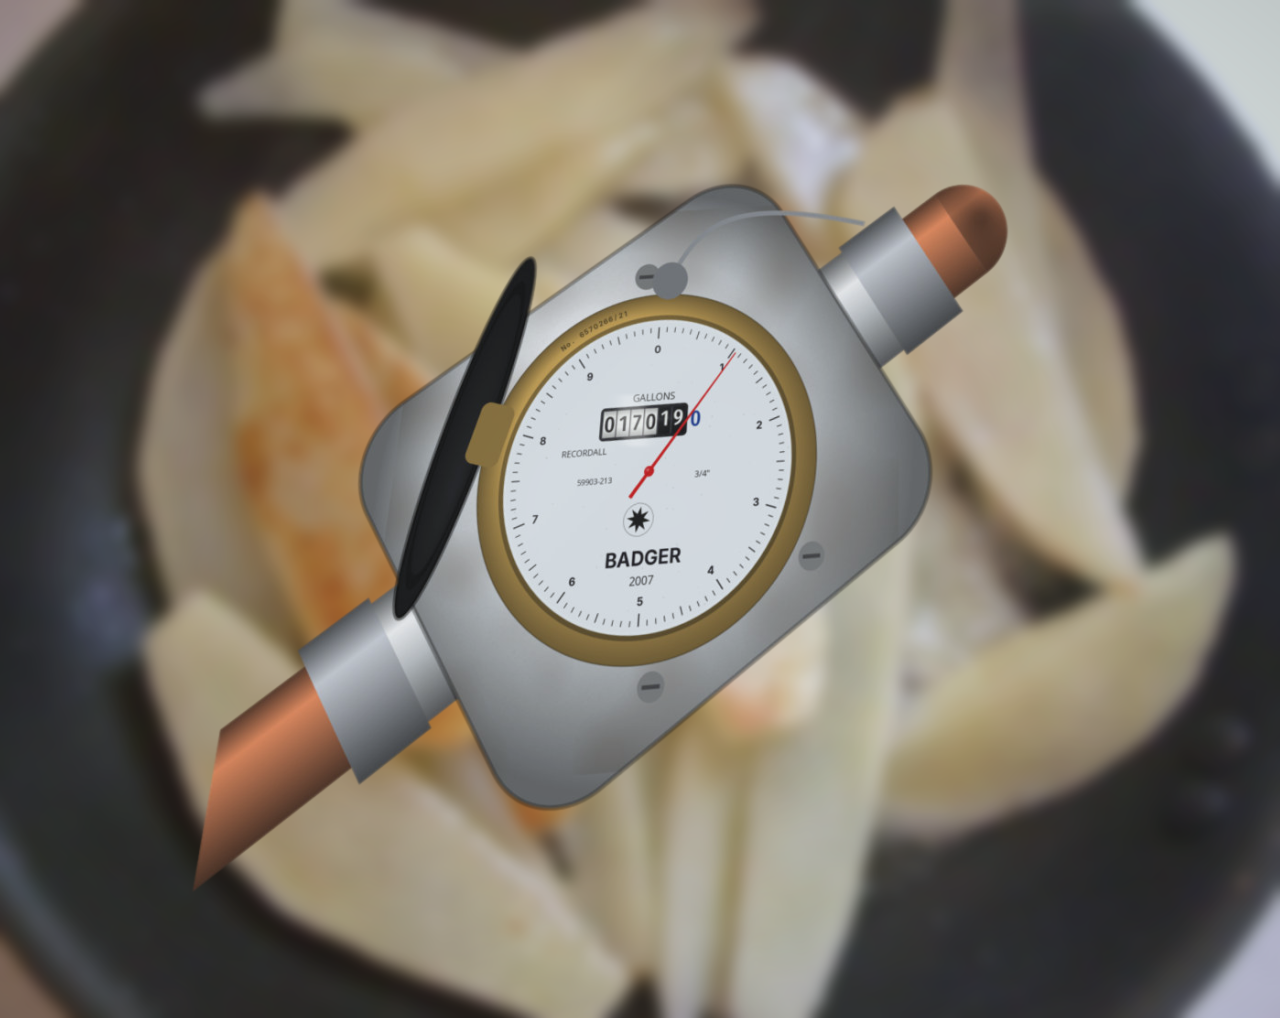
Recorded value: 170191.0,gal
